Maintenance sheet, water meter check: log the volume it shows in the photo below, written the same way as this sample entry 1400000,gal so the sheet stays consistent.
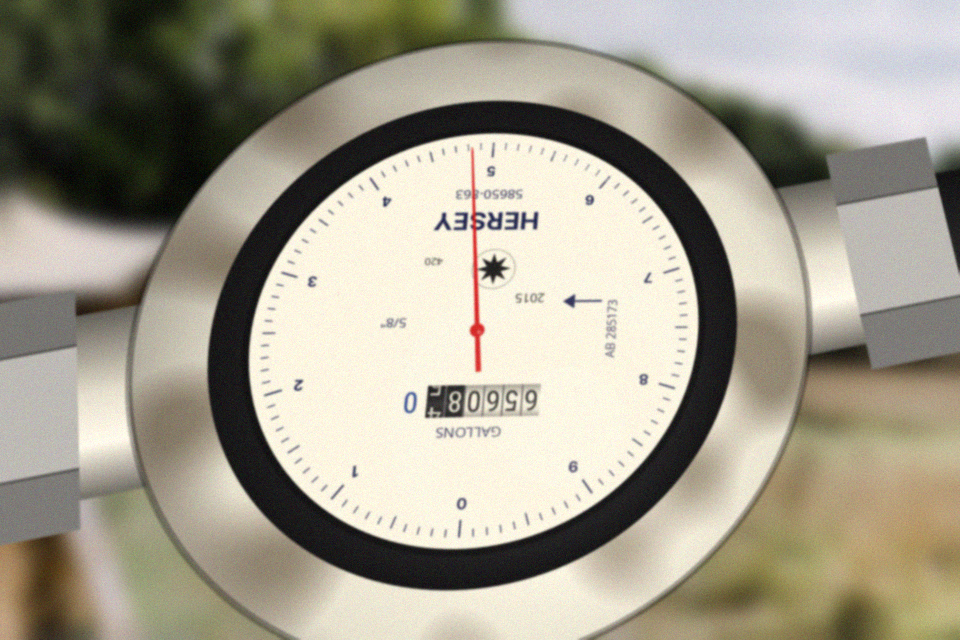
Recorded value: 6560844.8,gal
